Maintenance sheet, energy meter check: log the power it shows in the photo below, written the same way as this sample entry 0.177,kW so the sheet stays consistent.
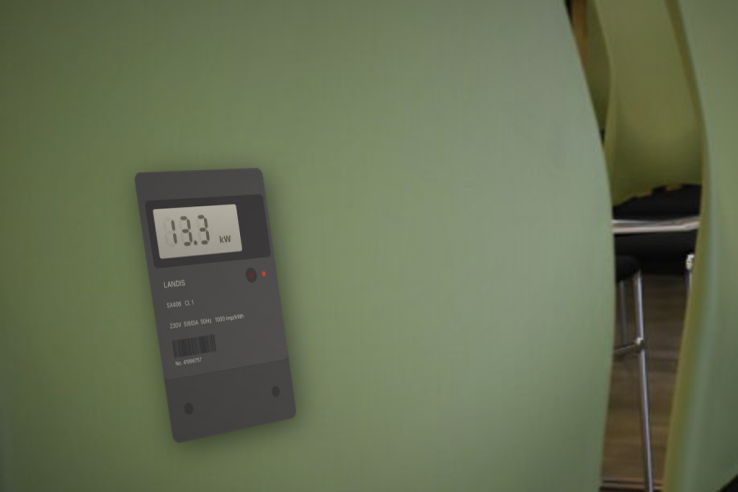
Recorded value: 13.3,kW
